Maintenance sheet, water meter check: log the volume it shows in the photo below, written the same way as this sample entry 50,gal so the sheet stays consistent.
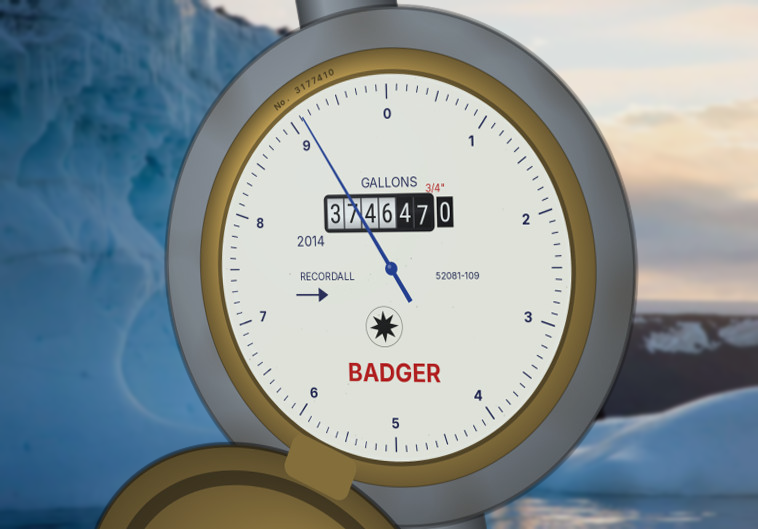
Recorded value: 3746469.1,gal
